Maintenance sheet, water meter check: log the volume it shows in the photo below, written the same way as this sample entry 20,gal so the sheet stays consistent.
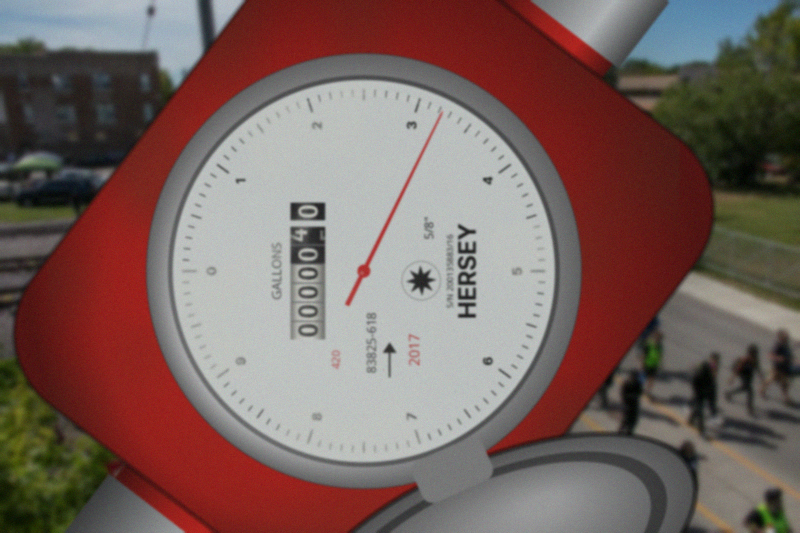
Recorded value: 43.2,gal
